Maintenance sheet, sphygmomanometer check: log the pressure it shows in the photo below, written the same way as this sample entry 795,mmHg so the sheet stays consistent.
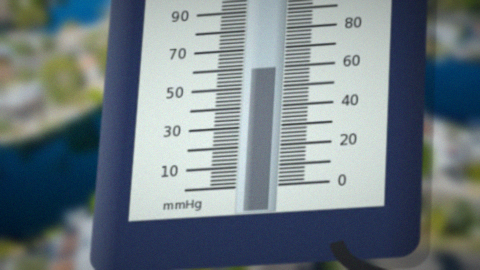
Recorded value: 60,mmHg
